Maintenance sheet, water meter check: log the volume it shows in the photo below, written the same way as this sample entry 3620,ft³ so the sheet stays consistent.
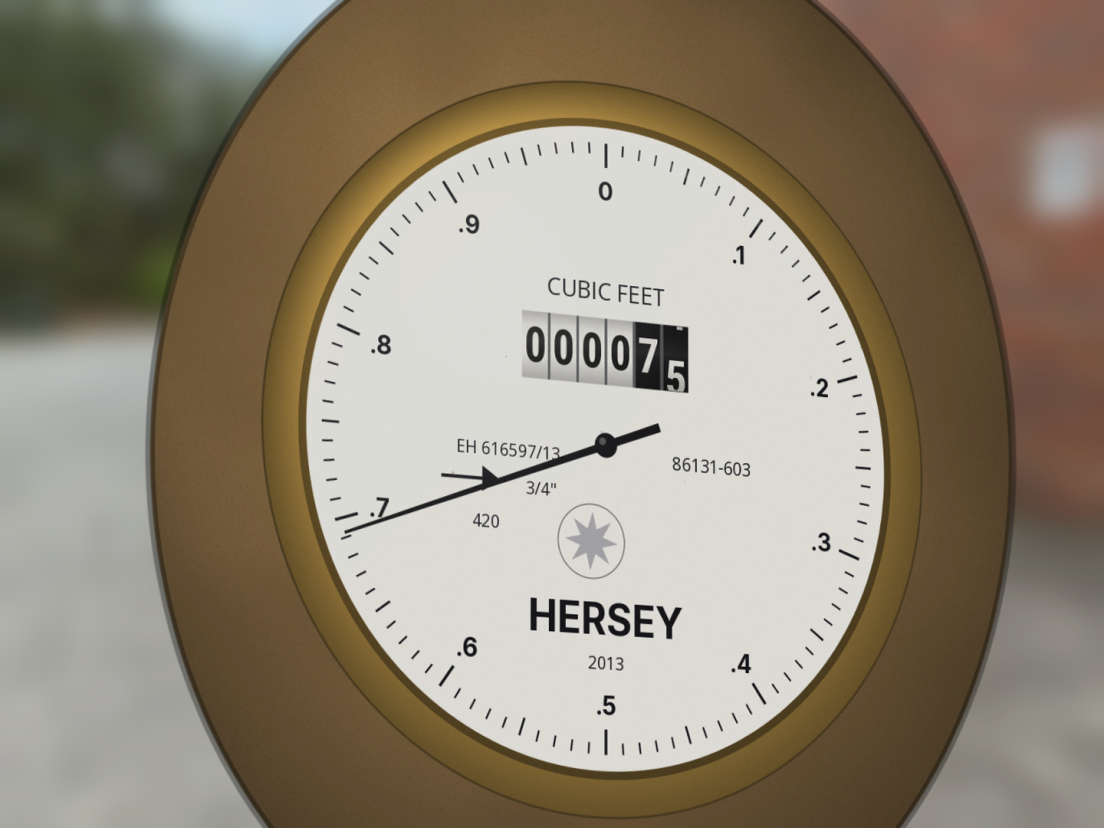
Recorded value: 74.69,ft³
